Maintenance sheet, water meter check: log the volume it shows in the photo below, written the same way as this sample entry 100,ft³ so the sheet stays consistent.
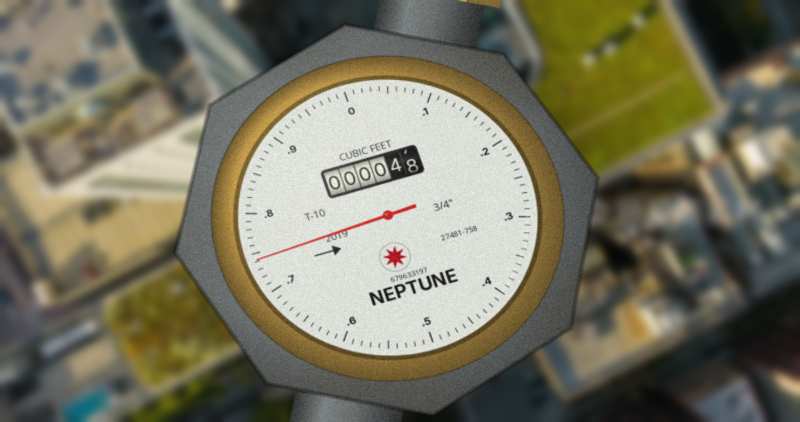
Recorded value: 47.74,ft³
